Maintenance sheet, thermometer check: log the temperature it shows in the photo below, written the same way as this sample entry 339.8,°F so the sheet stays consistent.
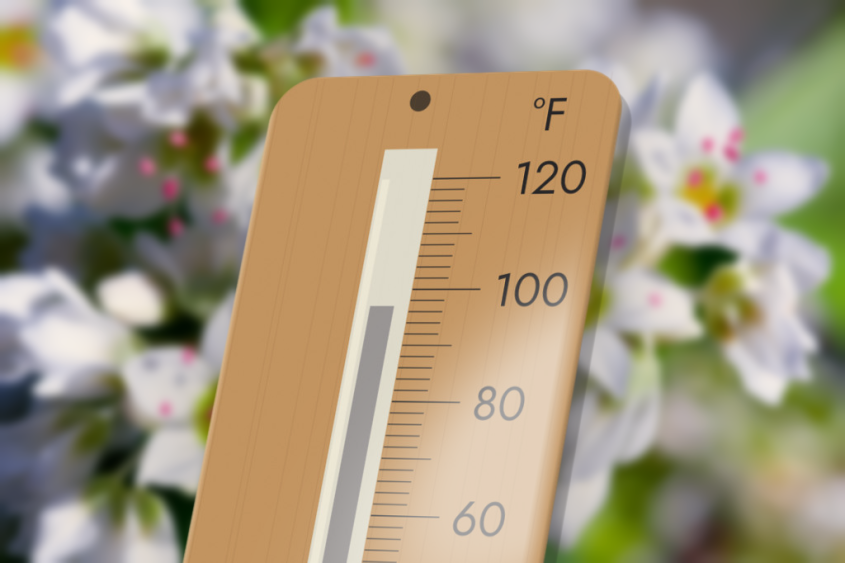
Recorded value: 97,°F
